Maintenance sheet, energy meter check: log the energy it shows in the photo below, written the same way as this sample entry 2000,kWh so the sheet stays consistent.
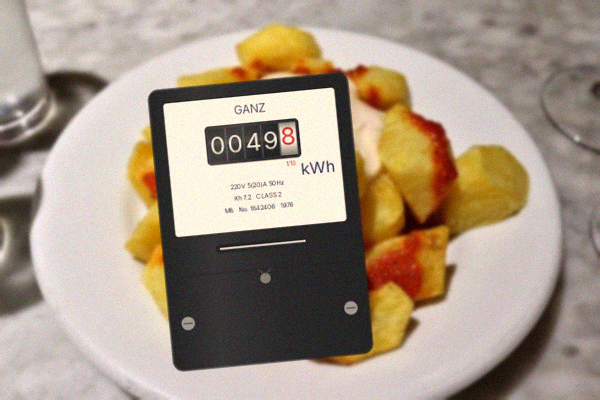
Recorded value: 49.8,kWh
